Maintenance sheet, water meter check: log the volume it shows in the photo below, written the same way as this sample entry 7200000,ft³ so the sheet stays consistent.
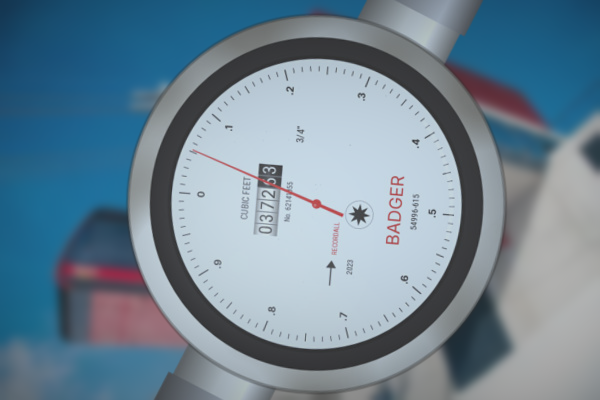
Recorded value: 37263.05,ft³
